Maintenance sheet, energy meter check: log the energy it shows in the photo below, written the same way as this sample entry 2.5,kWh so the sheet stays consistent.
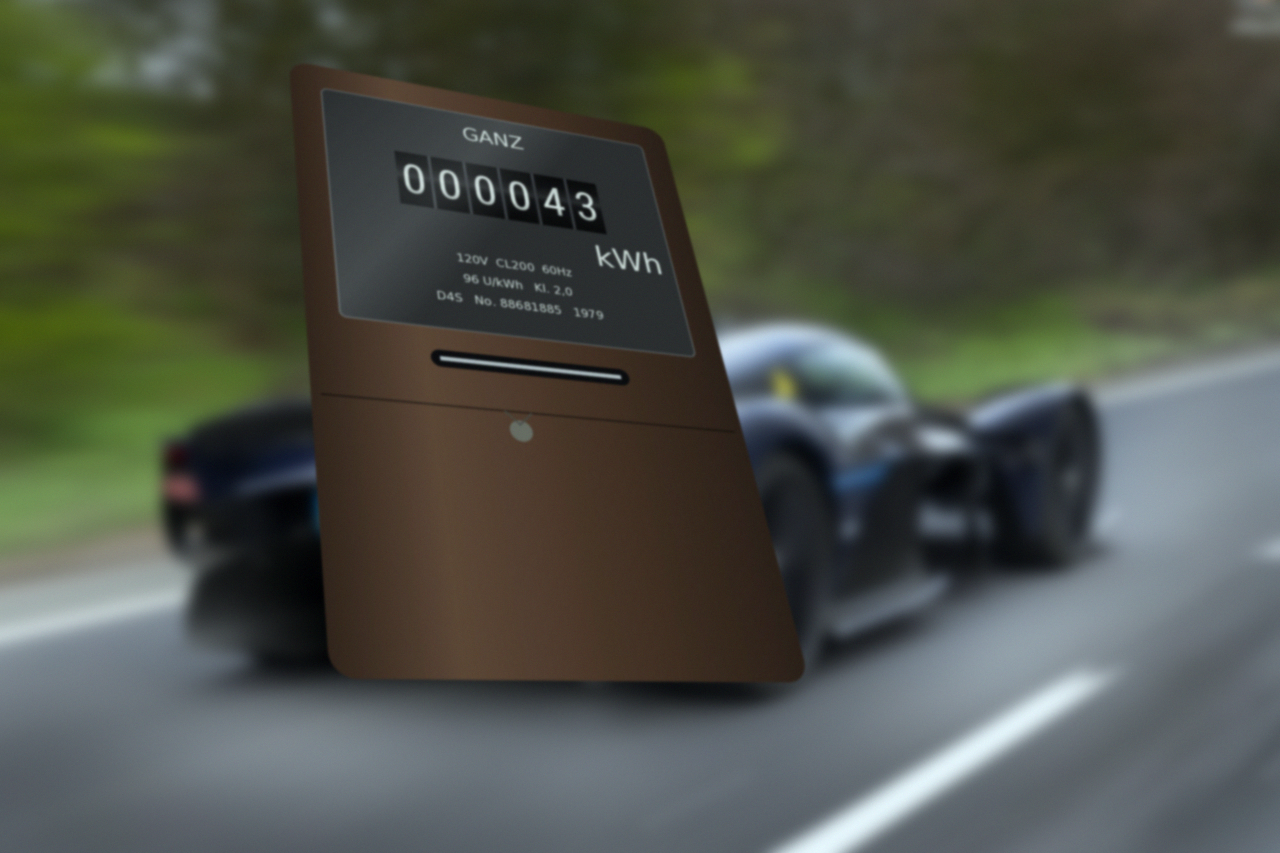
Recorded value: 43,kWh
